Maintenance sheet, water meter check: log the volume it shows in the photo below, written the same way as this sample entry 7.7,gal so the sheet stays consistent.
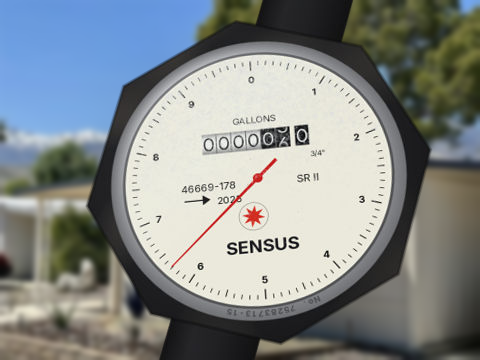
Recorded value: 56.3,gal
